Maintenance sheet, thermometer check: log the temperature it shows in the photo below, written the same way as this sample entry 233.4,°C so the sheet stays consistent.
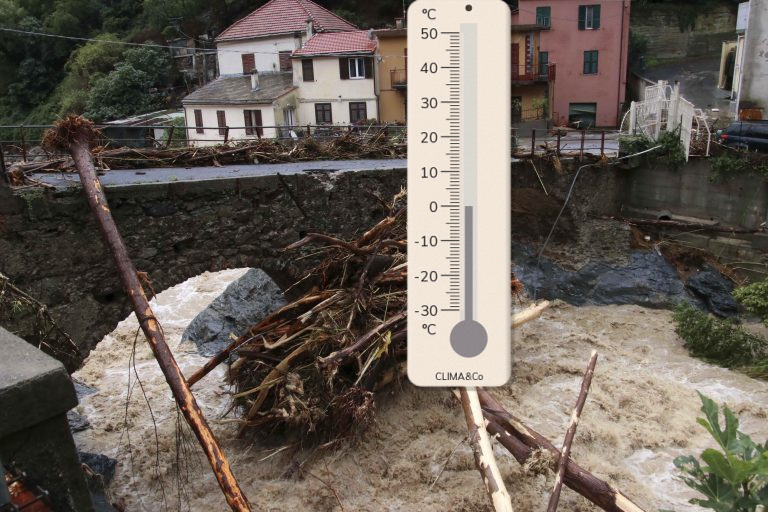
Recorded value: 0,°C
